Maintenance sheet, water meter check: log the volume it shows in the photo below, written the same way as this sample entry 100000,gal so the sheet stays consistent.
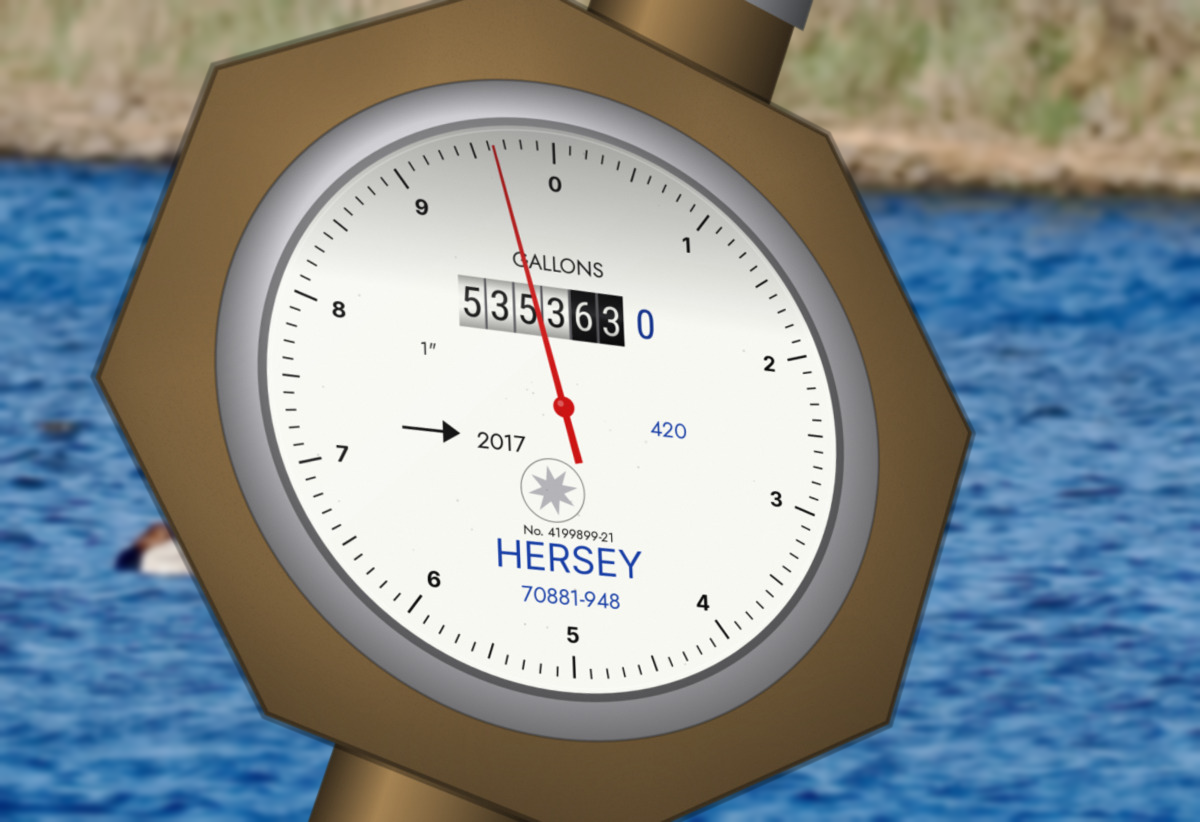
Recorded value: 5353629.6,gal
